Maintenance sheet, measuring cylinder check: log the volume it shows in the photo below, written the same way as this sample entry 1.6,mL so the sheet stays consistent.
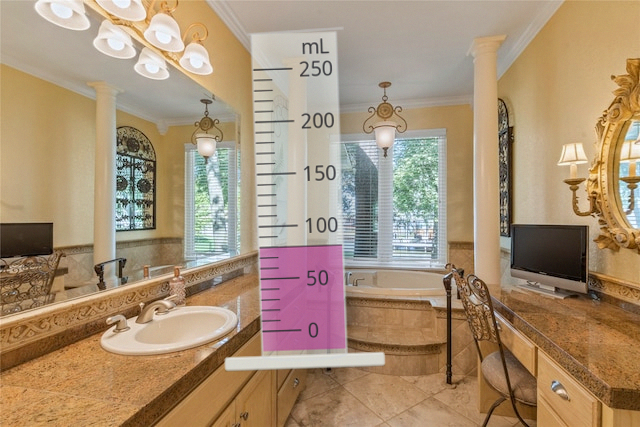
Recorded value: 80,mL
